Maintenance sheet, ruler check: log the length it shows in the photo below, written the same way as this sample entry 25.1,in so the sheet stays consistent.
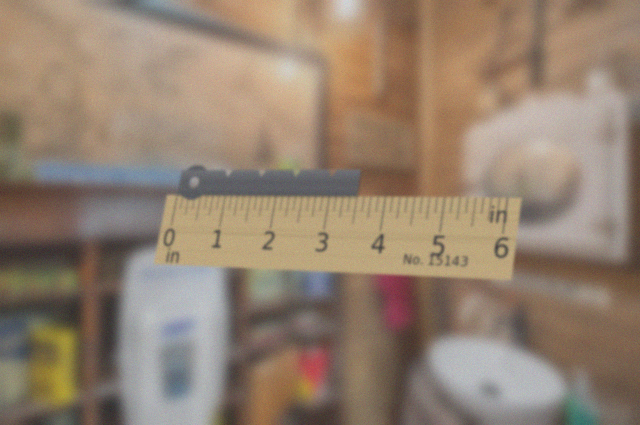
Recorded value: 3.5,in
